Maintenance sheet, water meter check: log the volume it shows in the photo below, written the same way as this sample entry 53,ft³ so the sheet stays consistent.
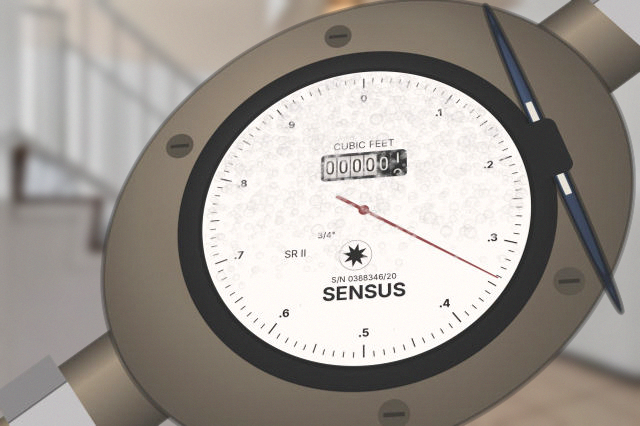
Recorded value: 1.34,ft³
